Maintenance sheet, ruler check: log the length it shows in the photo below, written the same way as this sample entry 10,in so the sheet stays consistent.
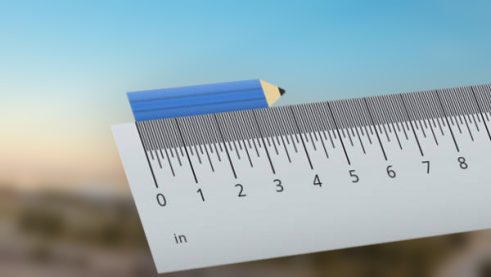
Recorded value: 4,in
